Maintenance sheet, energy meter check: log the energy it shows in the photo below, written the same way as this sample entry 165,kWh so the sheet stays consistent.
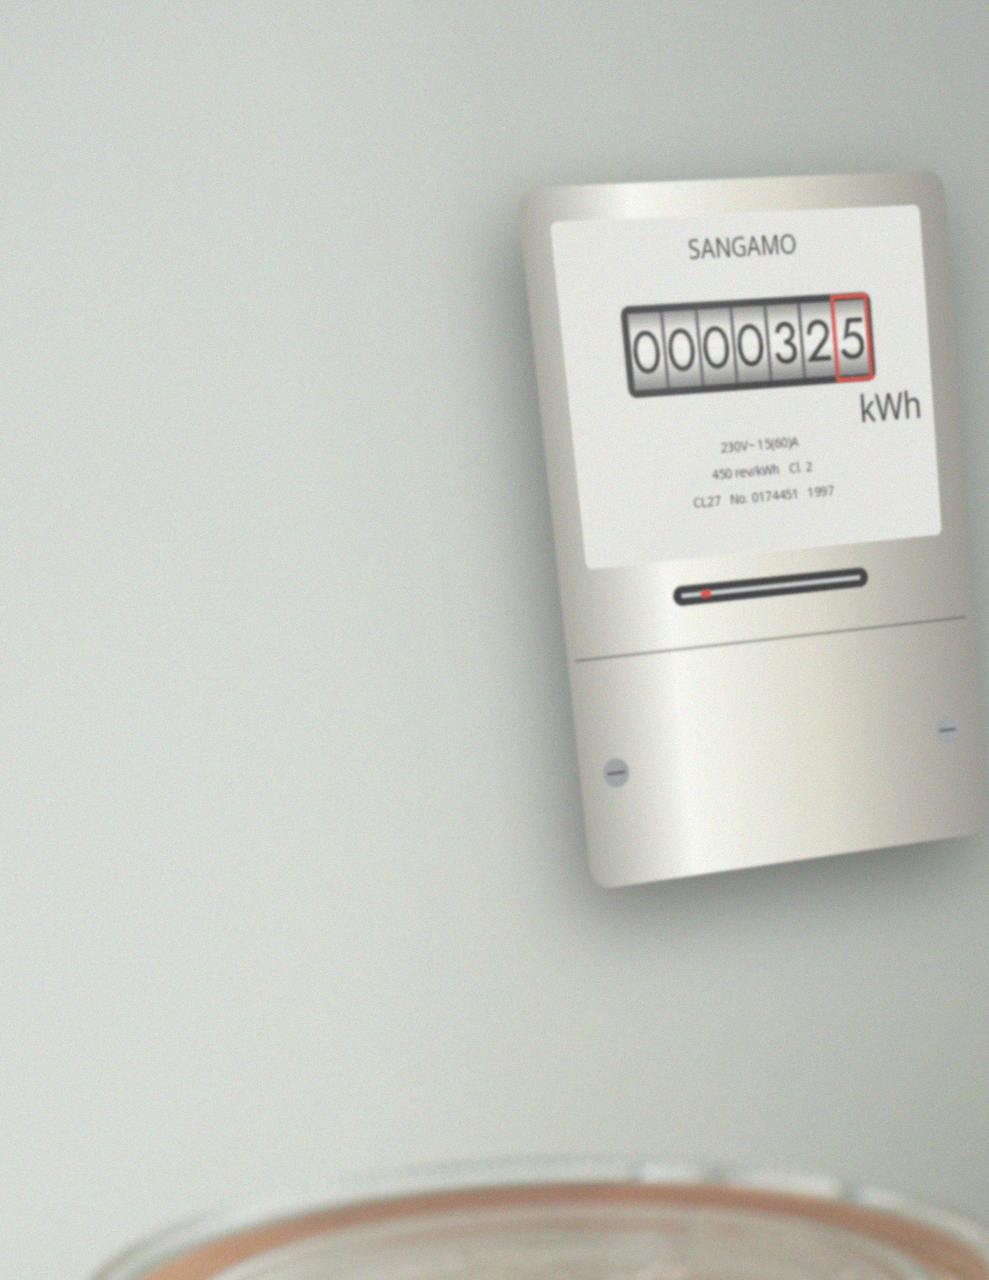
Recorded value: 32.5,kWh
